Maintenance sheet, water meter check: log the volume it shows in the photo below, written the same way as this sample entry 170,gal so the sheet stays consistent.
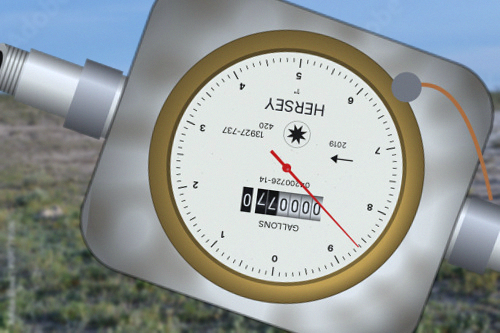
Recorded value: 768.6,gal
